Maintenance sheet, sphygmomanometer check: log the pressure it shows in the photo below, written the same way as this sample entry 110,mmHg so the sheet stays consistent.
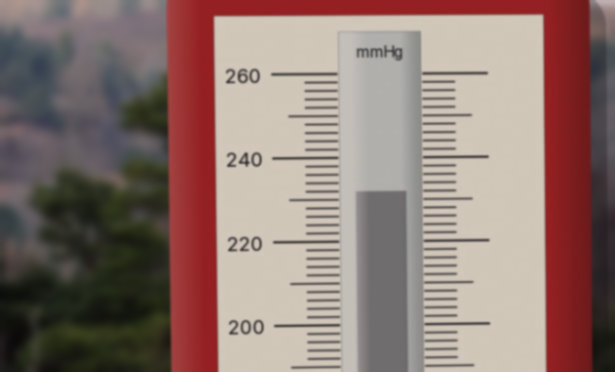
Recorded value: 232,mmHg
